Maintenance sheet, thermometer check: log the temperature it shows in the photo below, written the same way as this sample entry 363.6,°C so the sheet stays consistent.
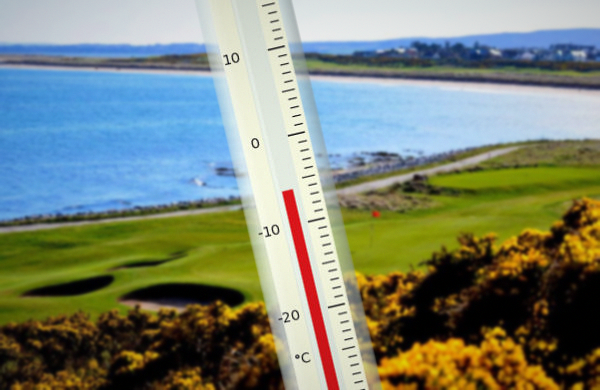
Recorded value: -6,°C
